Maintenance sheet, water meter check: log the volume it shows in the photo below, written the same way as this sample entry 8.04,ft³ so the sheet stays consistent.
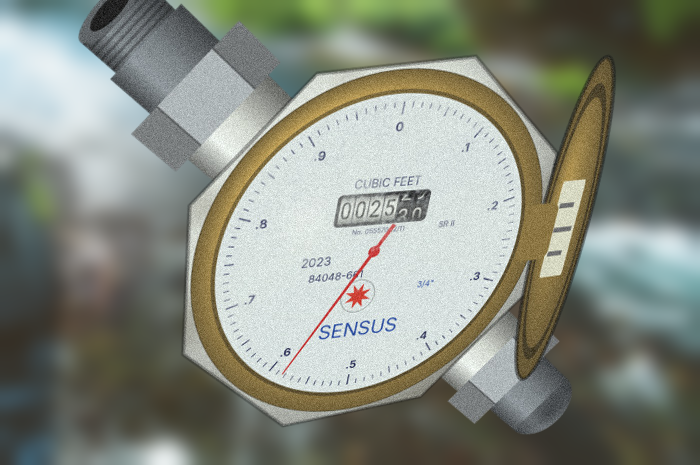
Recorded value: 2529.58,ft³
